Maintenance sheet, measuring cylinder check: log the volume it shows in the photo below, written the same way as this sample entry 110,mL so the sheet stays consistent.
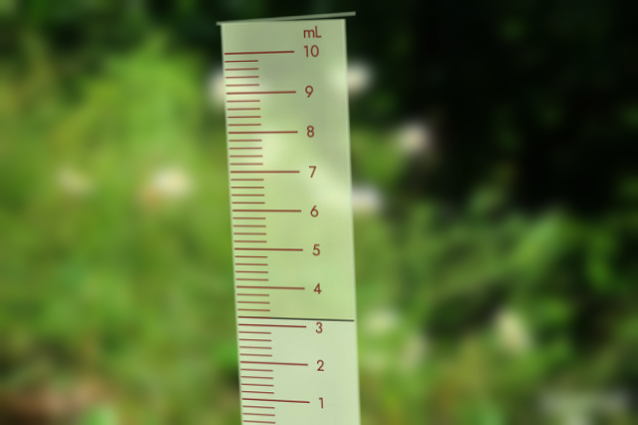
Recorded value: 3.2,mL
